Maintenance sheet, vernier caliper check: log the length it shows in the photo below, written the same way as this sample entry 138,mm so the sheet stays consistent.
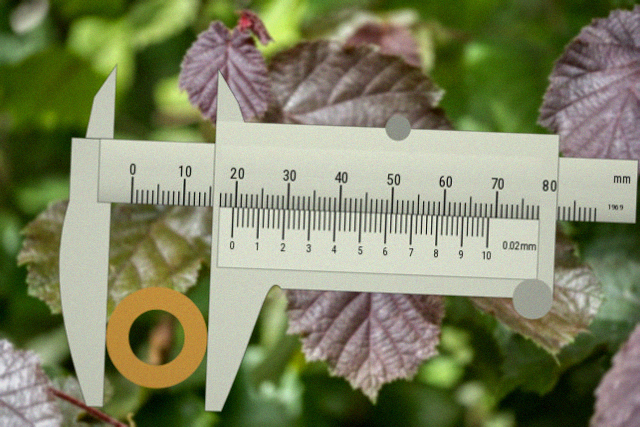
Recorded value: 19.5,mm
